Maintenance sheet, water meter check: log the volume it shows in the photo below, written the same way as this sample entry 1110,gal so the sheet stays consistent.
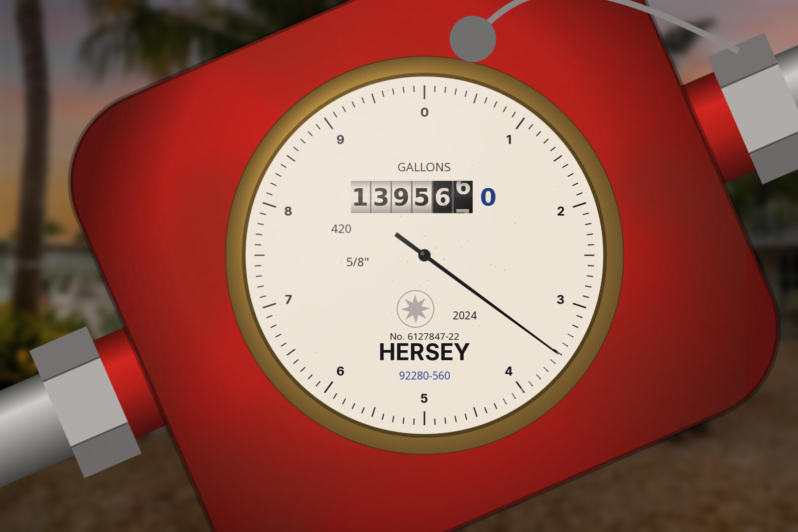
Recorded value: 1395663.5,gal
